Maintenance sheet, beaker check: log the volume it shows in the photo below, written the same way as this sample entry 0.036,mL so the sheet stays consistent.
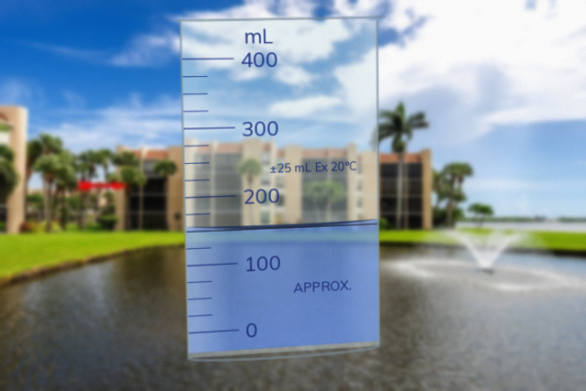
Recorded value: 150,mL
